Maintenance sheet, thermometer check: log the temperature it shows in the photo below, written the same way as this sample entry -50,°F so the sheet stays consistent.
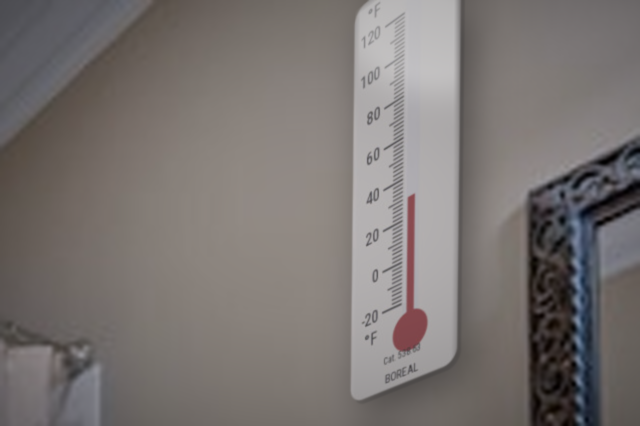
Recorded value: 30,°F
